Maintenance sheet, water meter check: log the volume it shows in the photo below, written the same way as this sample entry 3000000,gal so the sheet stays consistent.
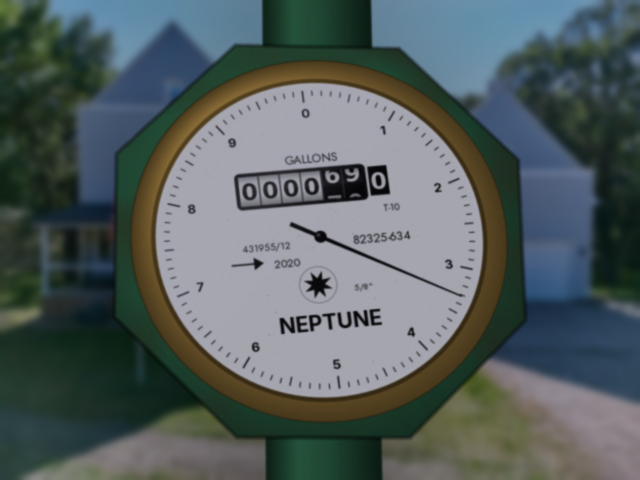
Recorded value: 693.3,gal
